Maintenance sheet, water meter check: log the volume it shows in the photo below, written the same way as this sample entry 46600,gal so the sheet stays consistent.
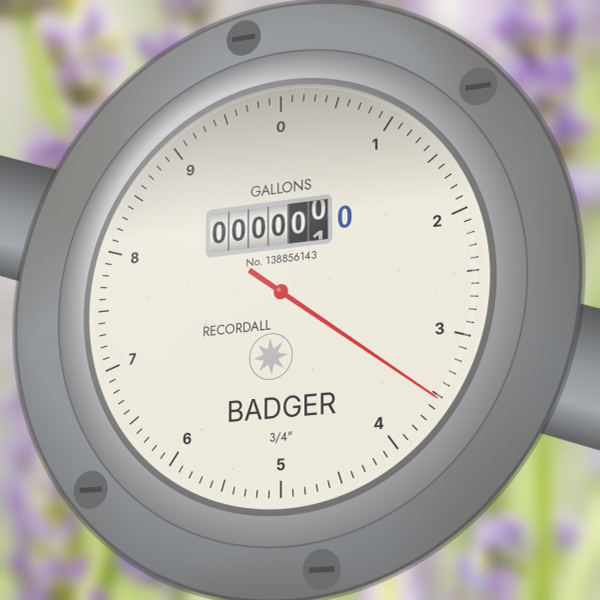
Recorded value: 3.5,gal
